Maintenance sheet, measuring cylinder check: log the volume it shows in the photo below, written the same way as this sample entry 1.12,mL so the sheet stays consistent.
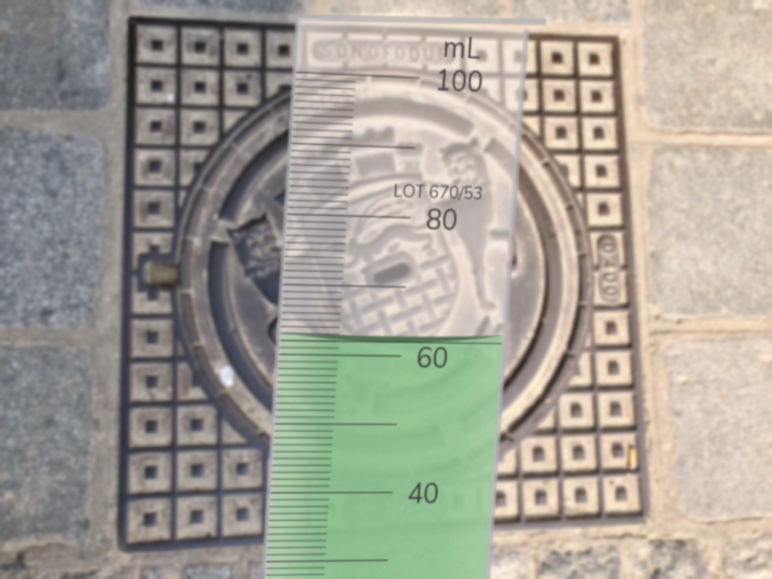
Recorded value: 62,mL
